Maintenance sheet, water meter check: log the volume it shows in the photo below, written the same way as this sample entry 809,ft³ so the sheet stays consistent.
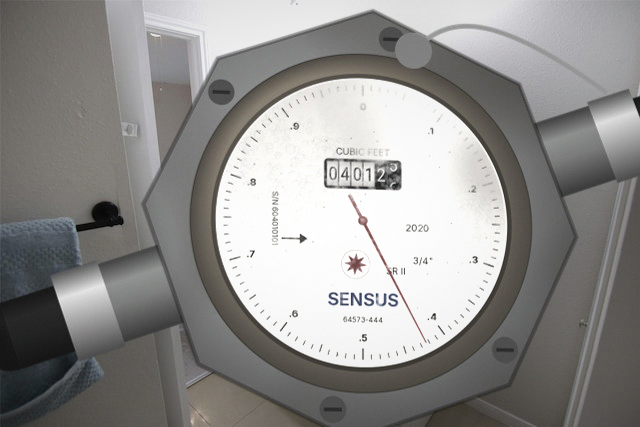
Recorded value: 40125.42,ft³
